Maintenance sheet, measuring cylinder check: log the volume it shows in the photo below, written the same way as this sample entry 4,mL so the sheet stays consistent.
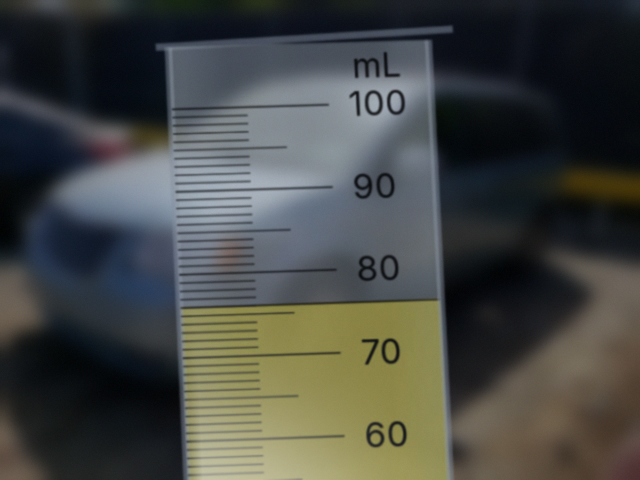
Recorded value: 76,mL
